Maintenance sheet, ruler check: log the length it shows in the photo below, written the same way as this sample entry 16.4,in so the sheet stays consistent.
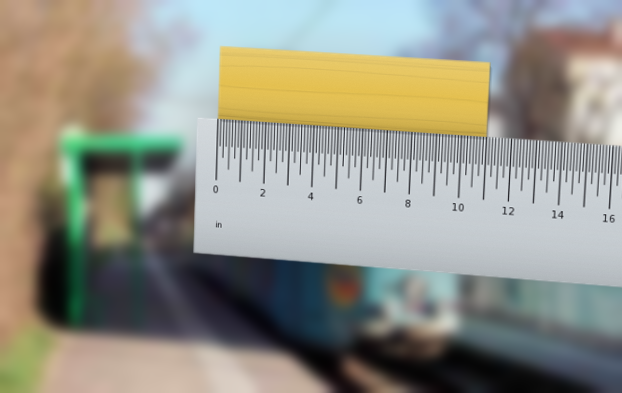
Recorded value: 11,in
